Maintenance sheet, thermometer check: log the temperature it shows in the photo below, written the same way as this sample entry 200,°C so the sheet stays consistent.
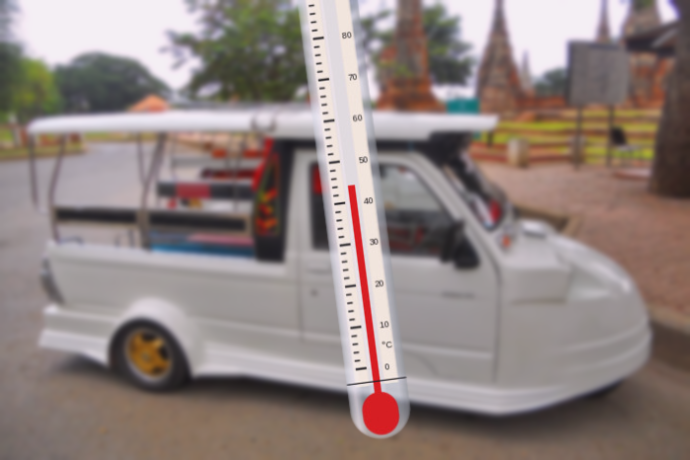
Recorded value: 44,°C
